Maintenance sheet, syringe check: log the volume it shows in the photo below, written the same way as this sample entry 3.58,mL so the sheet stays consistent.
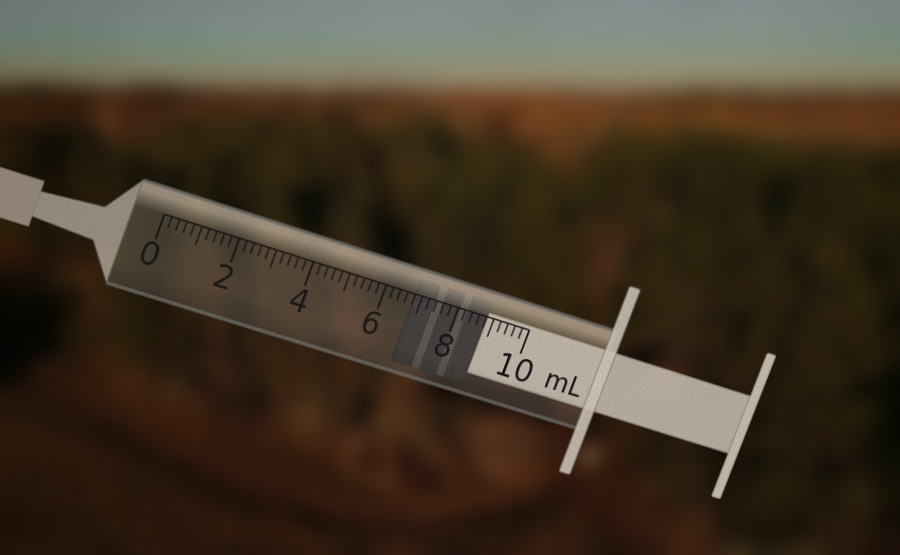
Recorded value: 6.8,mL
